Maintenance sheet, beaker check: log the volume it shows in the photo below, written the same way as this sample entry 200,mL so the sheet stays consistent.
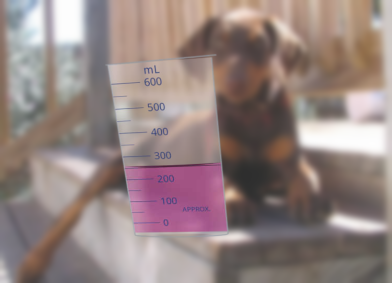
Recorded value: 250,mL
